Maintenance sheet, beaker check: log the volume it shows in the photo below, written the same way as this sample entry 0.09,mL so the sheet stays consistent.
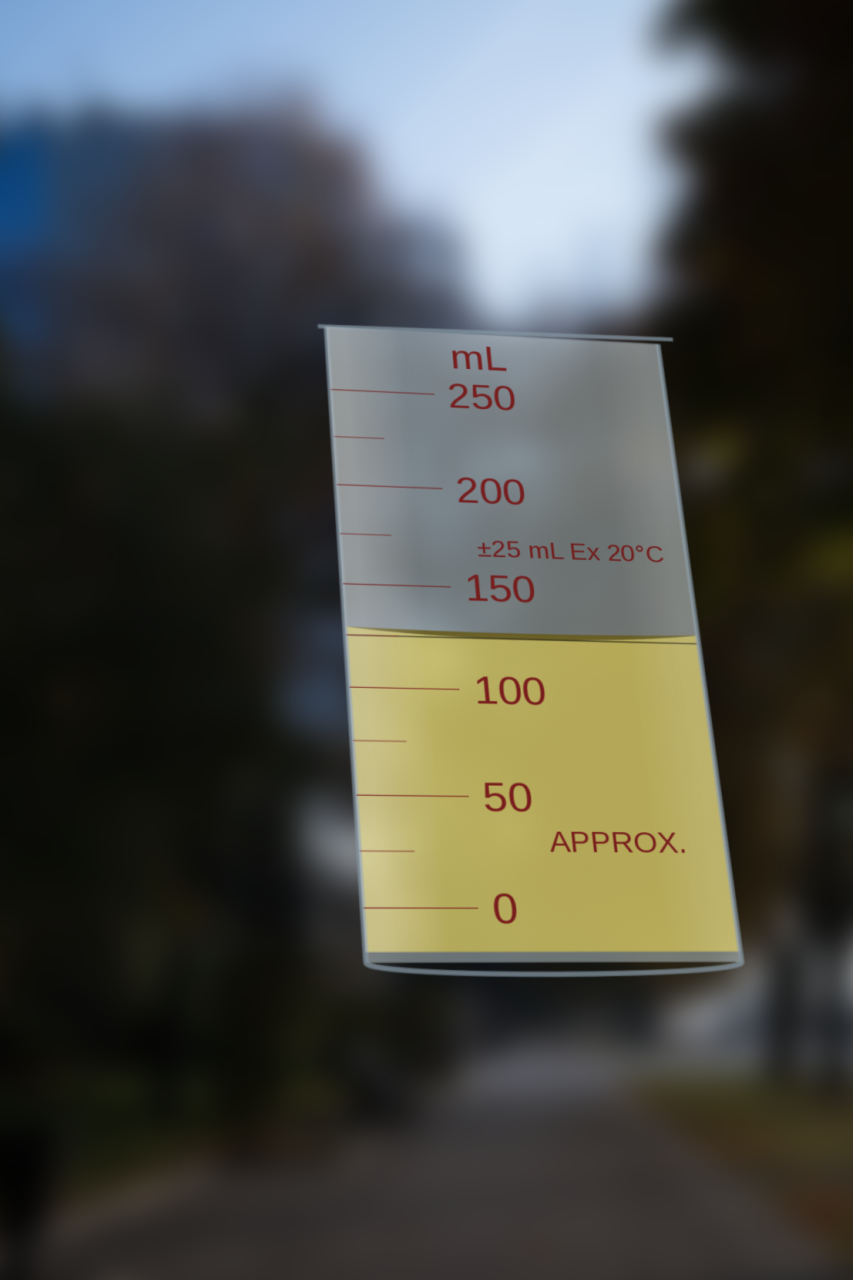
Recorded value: 125,mL
